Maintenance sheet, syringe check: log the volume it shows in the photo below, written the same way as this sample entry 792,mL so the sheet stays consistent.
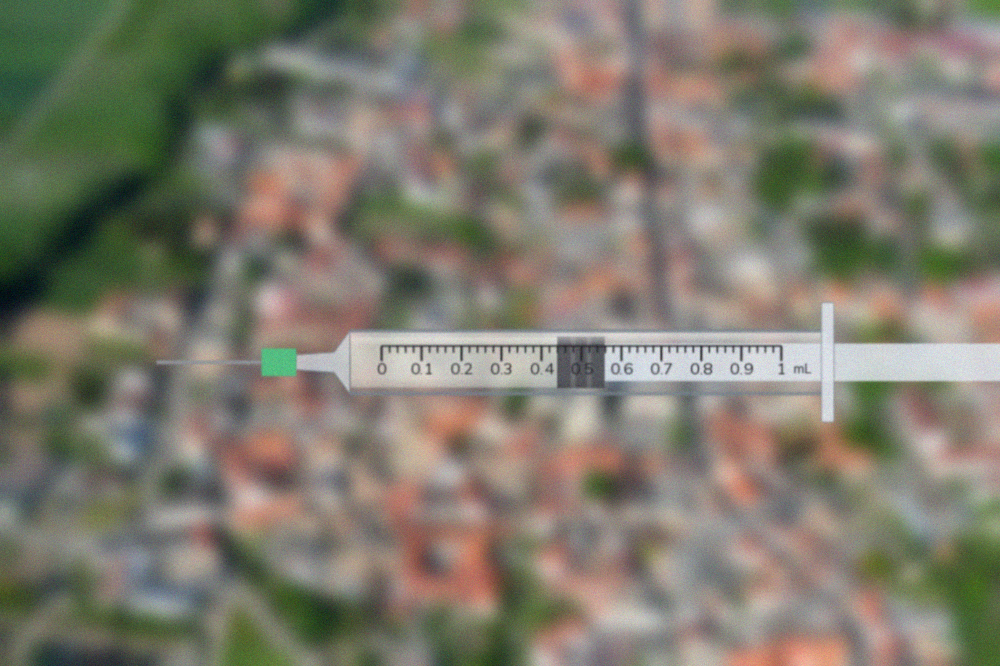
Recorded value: 0.44,mL
